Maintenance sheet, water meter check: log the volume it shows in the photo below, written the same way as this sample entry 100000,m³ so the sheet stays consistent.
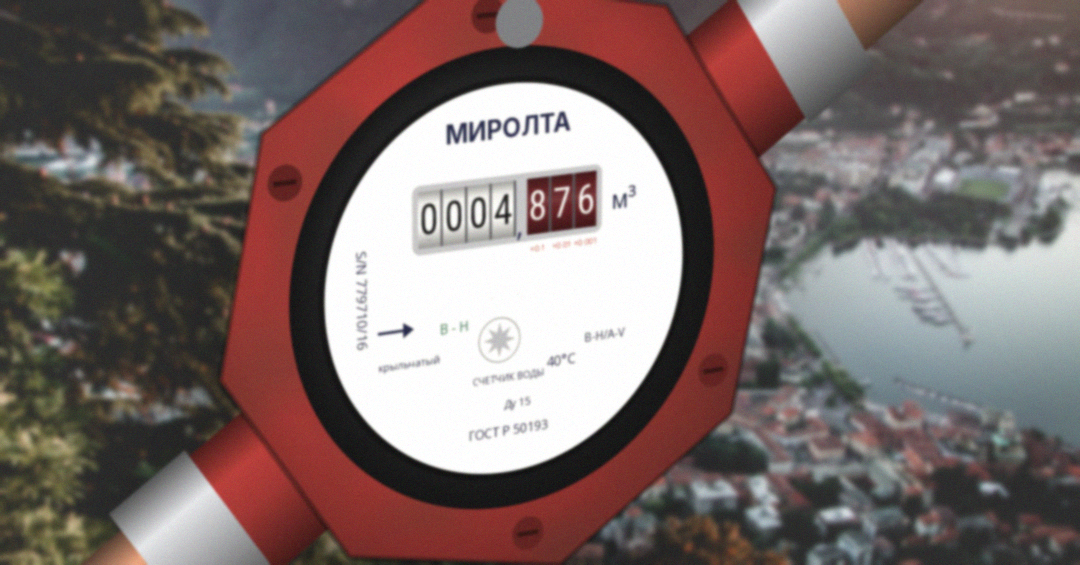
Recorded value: 4.876,m³
